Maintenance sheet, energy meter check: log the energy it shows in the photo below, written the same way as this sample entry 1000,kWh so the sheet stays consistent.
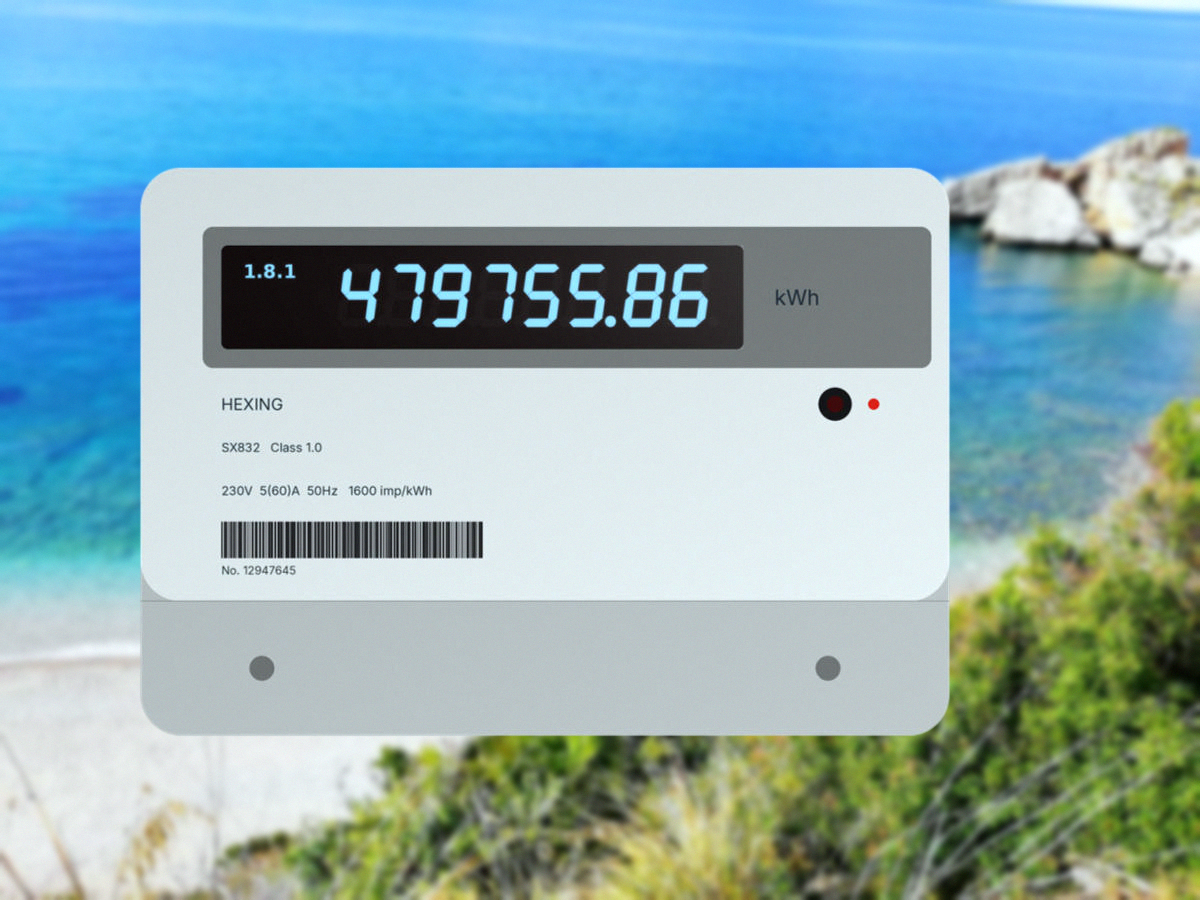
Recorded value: 479755.86,kWh
